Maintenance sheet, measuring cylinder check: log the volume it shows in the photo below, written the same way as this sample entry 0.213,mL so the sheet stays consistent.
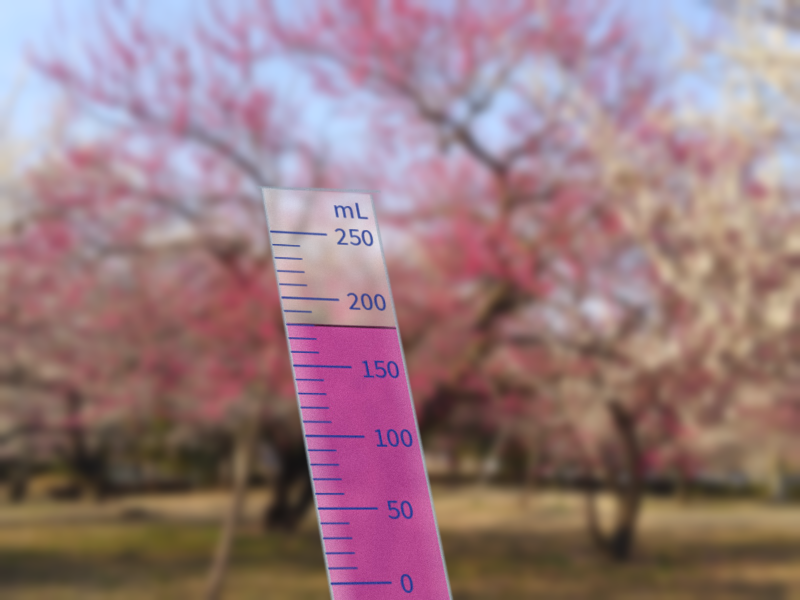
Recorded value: 180,mL
